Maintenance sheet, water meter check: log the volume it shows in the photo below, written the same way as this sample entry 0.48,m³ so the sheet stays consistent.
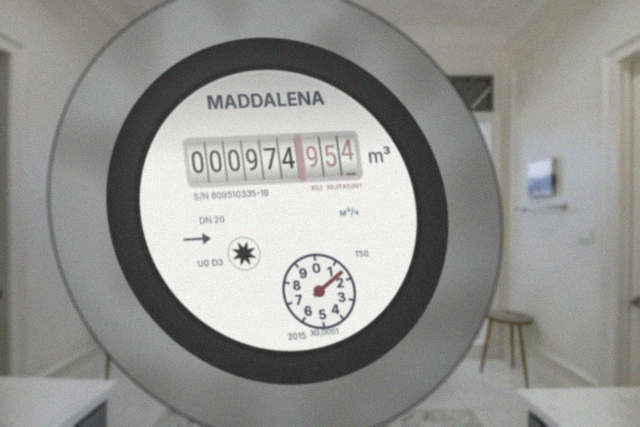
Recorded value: 974.9541,m³
